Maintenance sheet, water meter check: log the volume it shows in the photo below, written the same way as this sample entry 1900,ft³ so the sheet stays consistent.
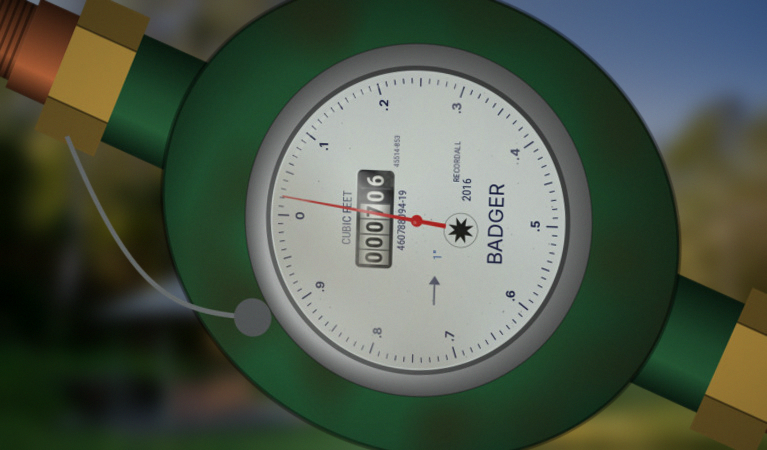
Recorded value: 706.02,ft³
